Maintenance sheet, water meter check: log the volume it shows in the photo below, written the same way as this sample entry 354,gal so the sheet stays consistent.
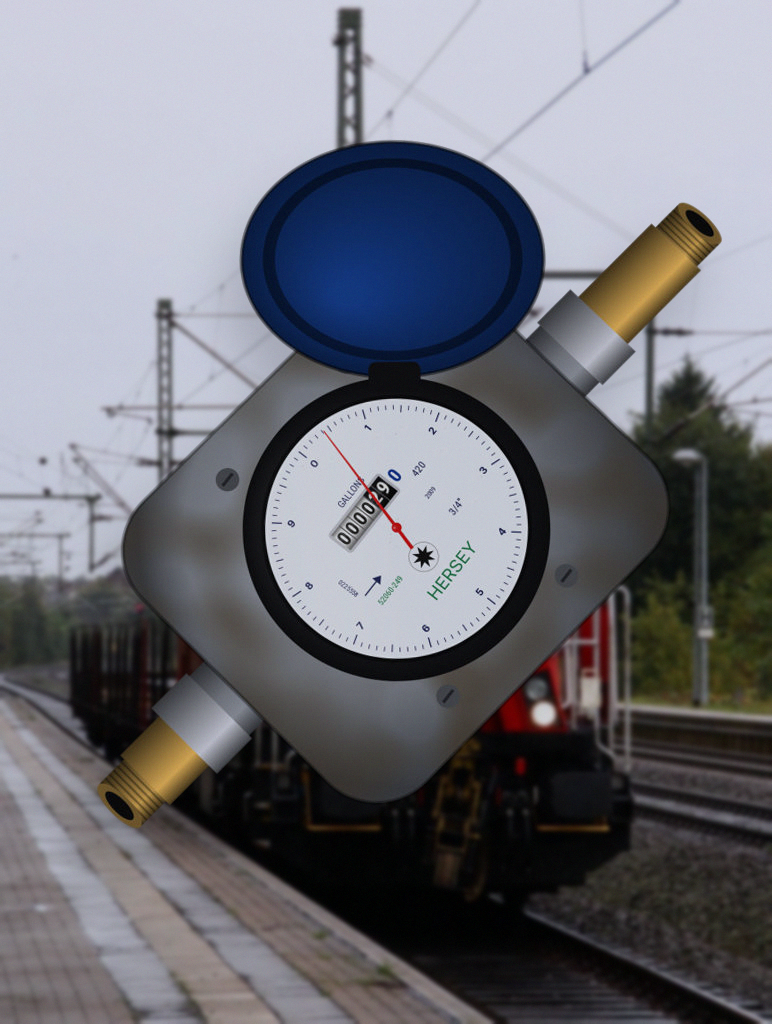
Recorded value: 290.4,gal
